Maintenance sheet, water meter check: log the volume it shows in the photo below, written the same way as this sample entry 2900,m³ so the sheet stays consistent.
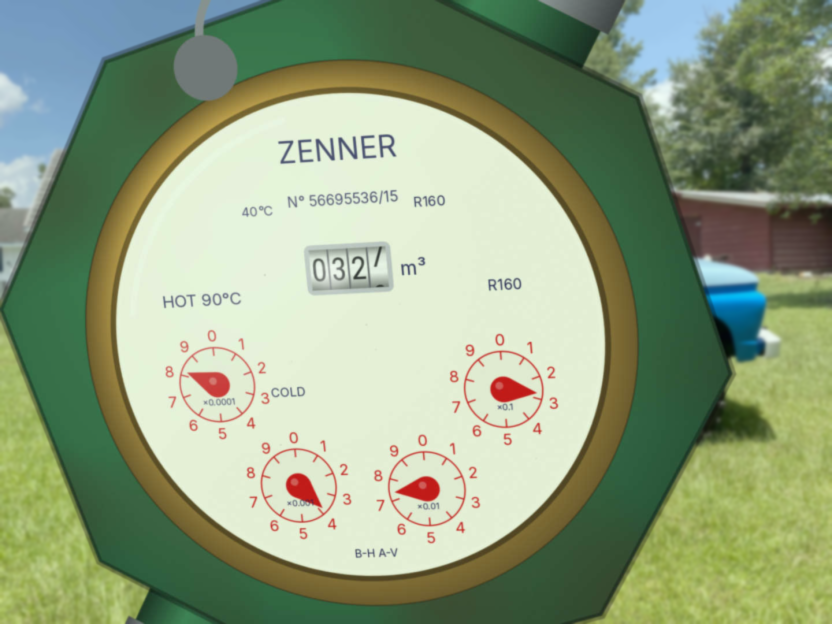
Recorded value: 327.2738,m³
